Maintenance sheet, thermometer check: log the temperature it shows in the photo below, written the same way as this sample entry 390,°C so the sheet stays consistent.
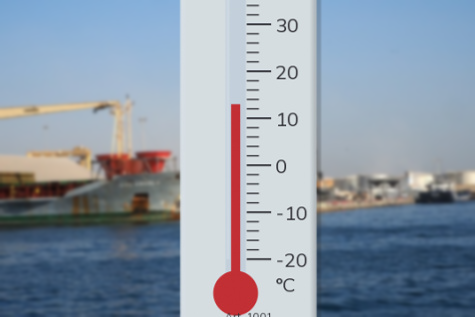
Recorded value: 13,°C
